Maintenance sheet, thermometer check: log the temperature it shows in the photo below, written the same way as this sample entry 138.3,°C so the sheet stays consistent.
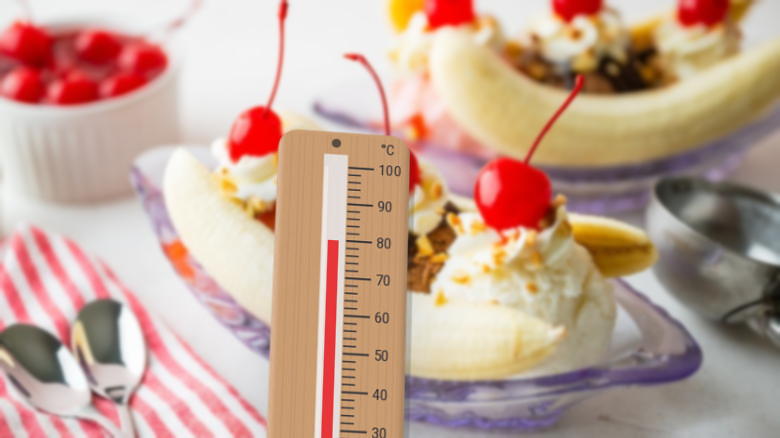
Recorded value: 80,°C
